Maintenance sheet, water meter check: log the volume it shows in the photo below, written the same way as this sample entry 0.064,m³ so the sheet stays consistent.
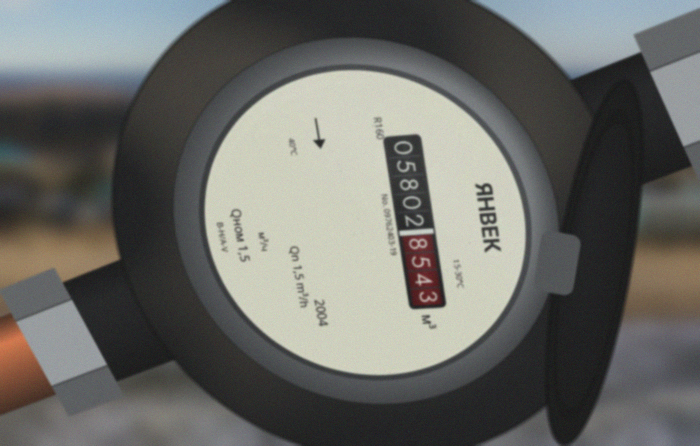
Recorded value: 5802.8543,m³
